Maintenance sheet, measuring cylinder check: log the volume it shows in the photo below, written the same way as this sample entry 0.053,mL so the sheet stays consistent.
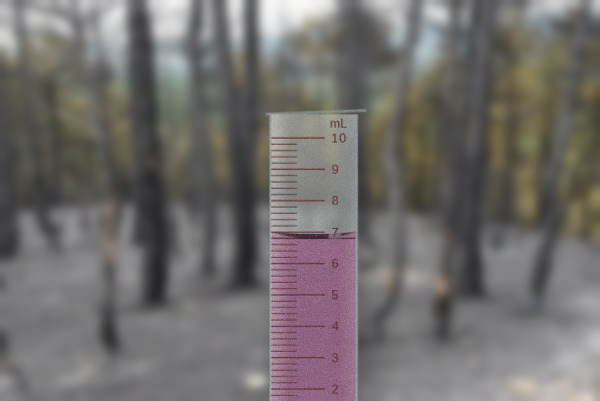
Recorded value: 6.8,mL
